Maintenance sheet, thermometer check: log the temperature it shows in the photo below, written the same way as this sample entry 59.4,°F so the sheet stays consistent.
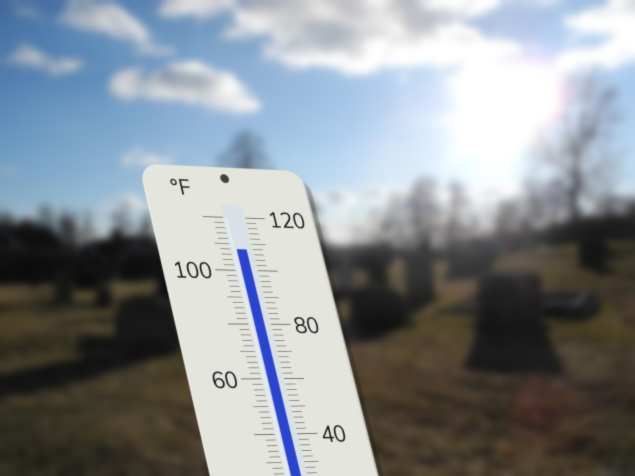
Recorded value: 108,°F
